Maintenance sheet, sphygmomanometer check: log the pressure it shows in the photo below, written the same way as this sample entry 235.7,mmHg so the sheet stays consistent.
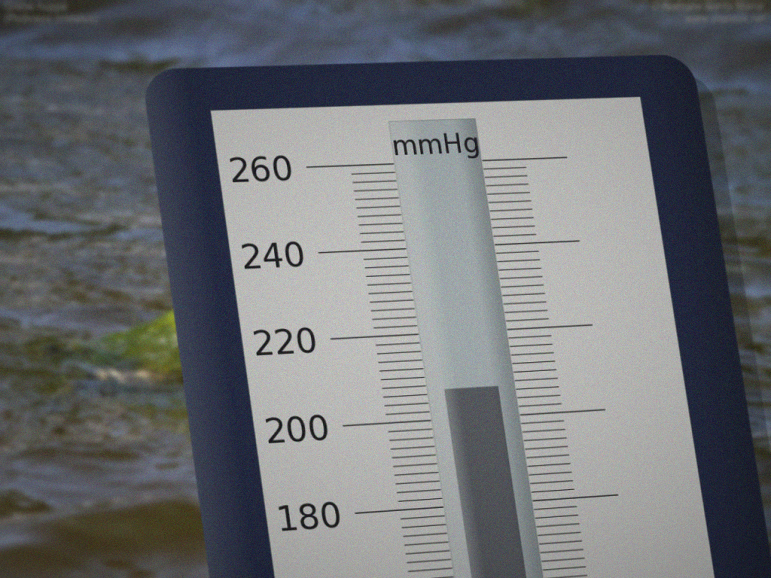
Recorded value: 207,mmHg
